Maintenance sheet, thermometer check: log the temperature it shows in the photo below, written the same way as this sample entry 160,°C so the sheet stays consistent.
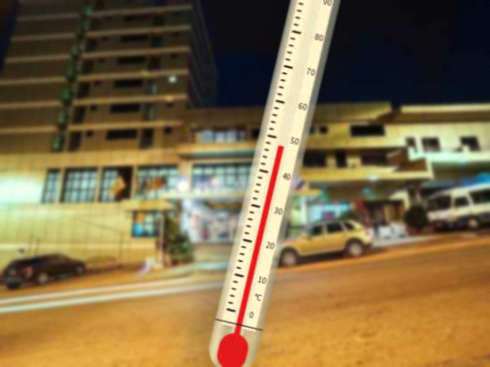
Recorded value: 48,°C
